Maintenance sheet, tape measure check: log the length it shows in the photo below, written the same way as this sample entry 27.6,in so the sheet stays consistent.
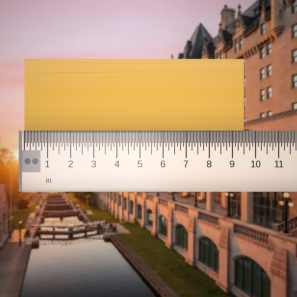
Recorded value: 9.5,in
